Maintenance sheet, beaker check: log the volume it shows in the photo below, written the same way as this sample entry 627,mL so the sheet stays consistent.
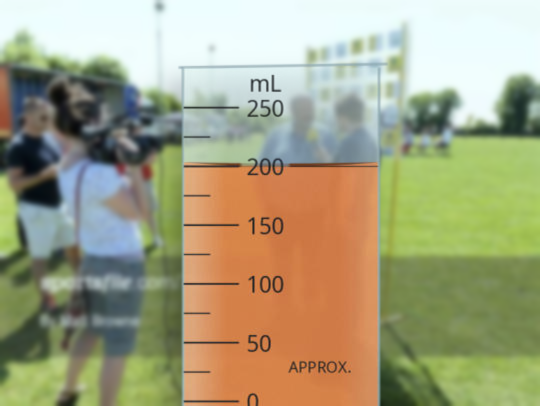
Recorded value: 200,mL
